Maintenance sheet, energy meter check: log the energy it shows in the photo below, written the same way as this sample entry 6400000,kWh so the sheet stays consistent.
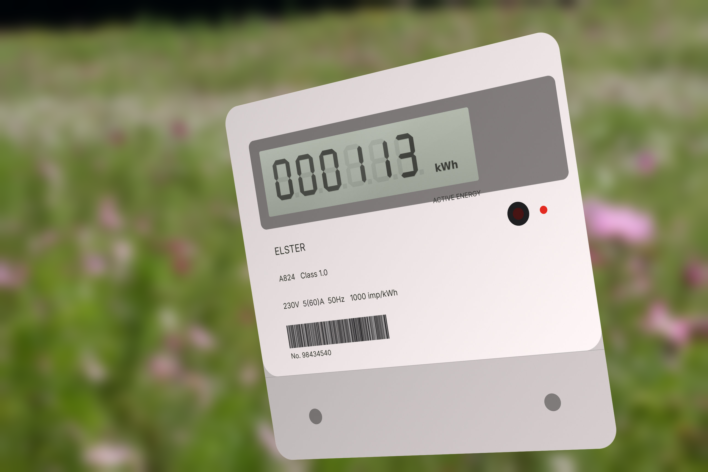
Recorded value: 113,kWh
